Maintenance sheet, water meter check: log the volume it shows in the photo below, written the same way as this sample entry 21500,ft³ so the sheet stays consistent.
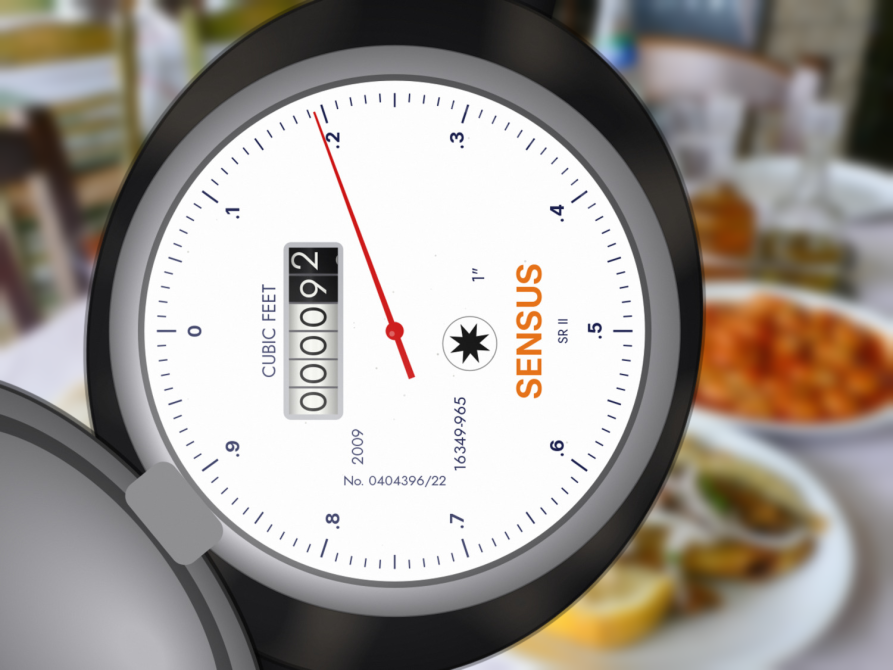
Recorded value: 92.19,ft³
